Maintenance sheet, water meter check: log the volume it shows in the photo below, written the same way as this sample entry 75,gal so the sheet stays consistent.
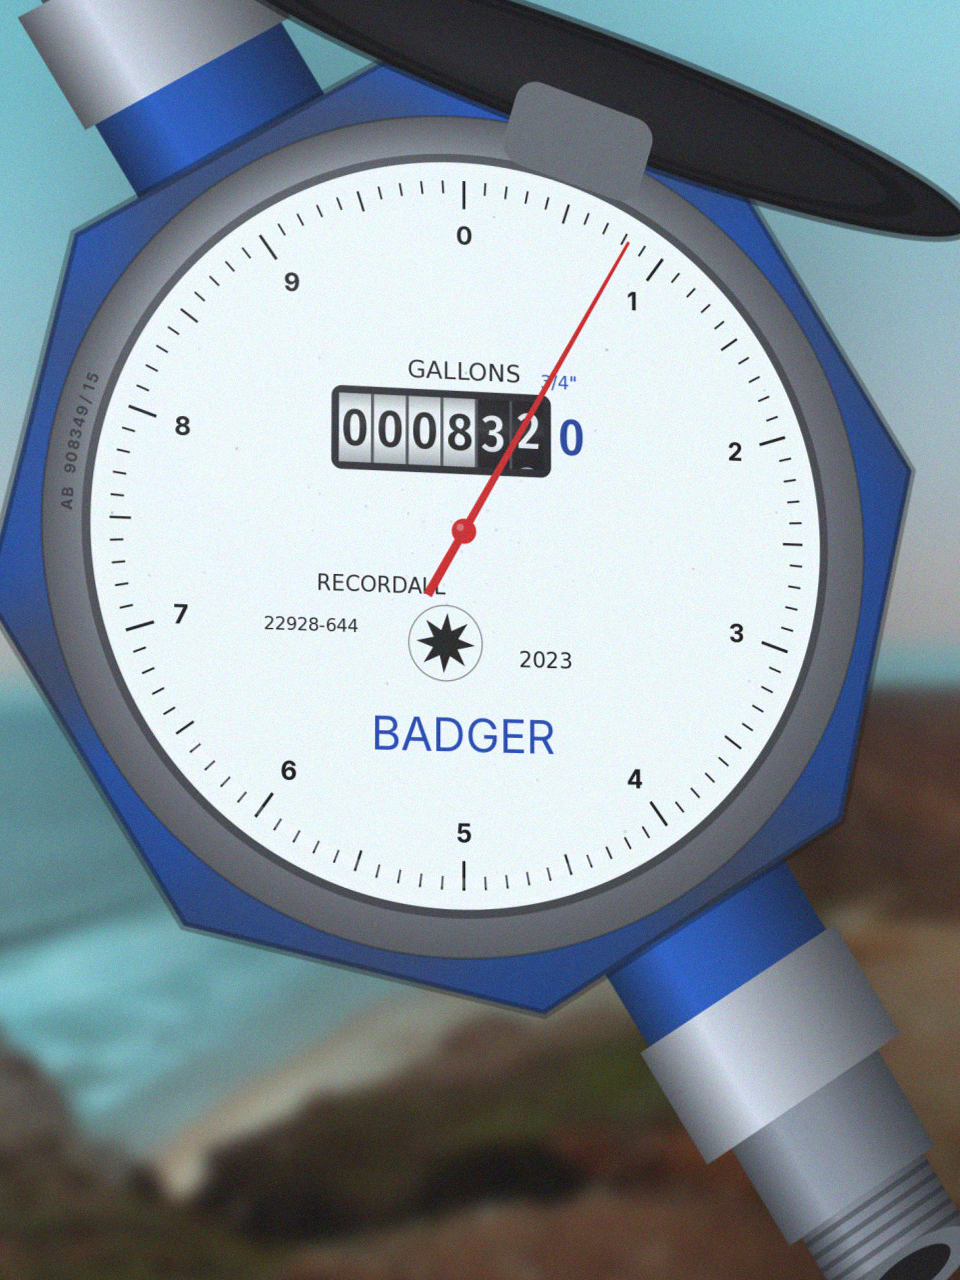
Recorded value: 8320.8,gal
